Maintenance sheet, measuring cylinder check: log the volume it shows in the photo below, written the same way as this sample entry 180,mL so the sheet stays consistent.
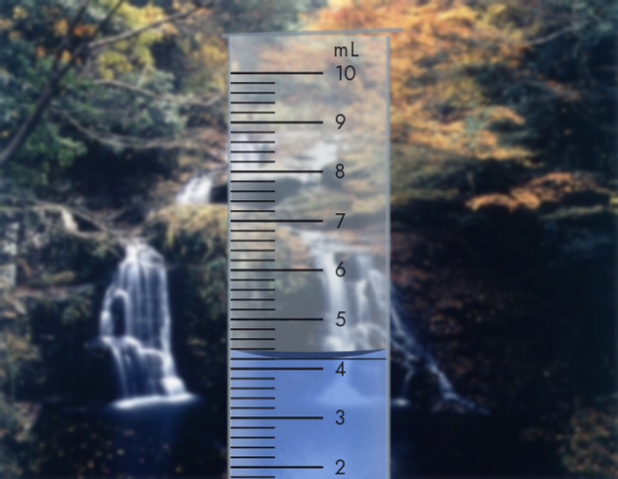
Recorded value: 4.2,mL
